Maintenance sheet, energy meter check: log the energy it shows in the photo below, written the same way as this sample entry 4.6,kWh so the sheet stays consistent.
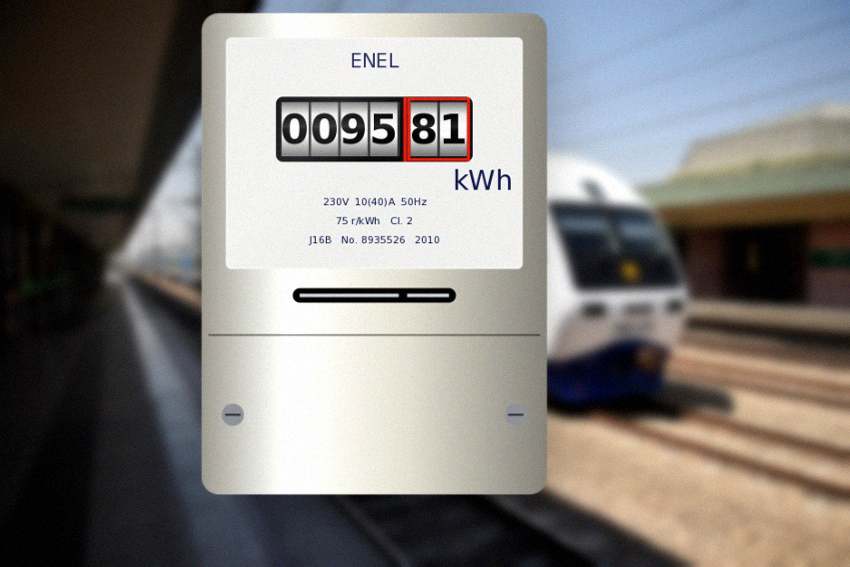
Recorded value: 95.81,kWh
